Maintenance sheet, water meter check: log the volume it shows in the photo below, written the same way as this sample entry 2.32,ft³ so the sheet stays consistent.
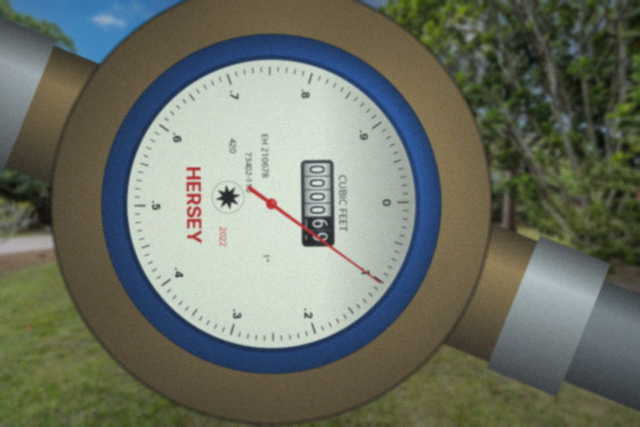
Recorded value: 69.10,ft³
